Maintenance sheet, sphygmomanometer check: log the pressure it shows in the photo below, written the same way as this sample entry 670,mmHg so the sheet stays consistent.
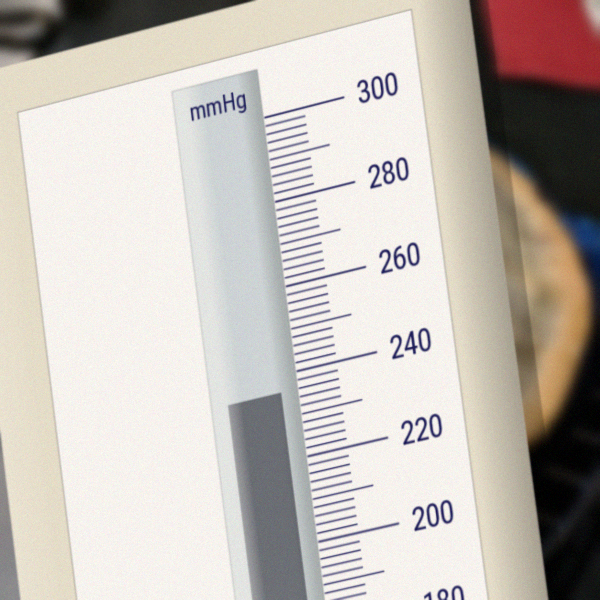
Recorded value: 236,mmHg
